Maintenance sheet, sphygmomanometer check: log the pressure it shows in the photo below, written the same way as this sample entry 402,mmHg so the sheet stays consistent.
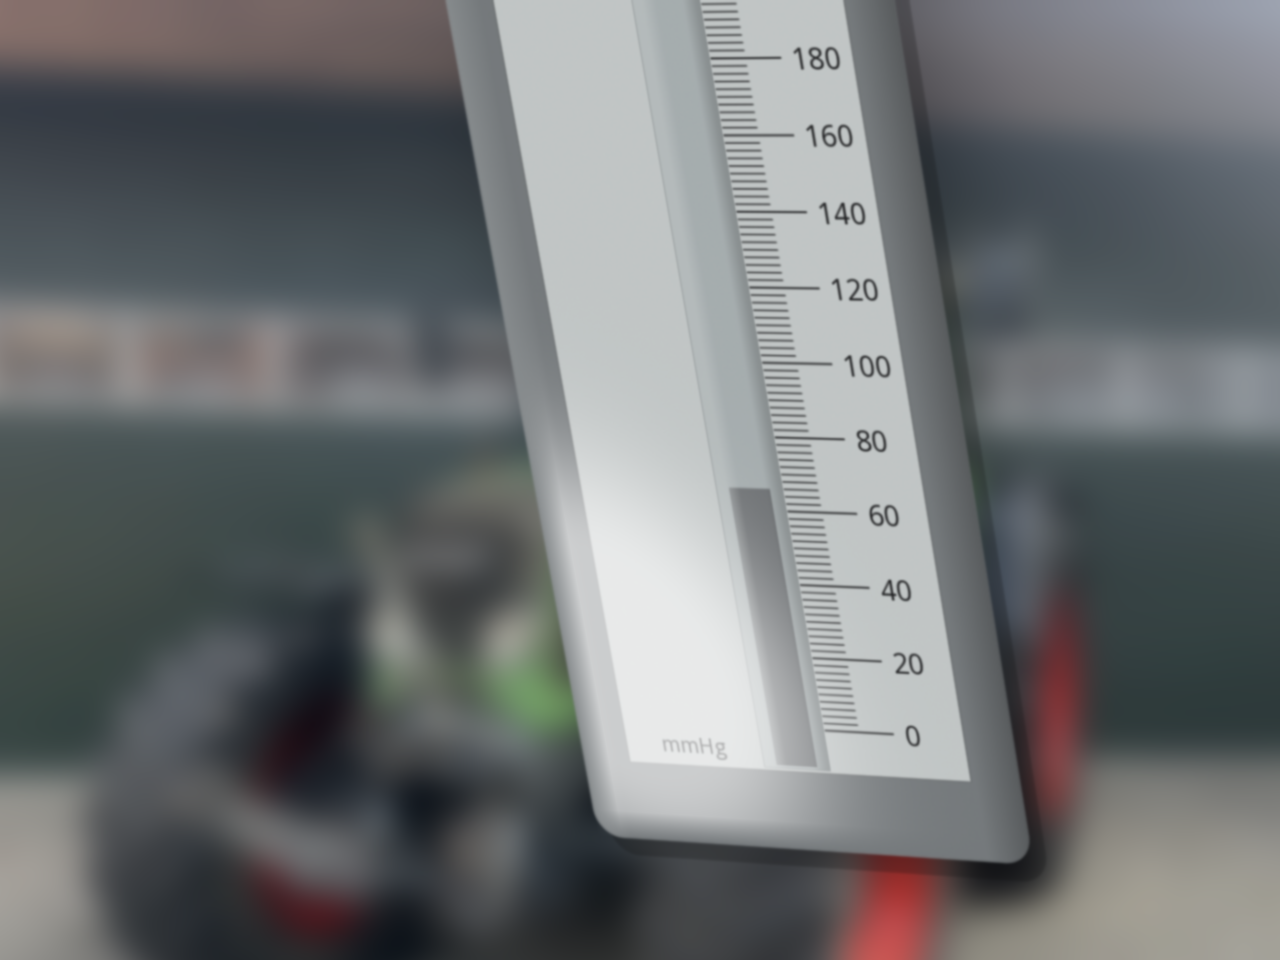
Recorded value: 66,mmHg
